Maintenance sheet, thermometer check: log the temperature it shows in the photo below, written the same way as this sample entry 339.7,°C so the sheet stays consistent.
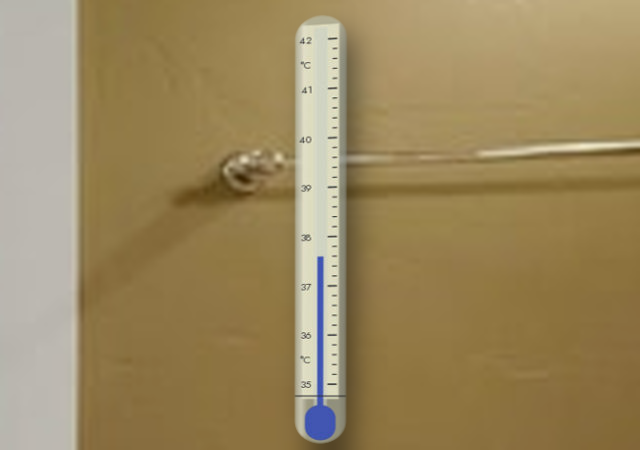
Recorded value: 37.6,°C
